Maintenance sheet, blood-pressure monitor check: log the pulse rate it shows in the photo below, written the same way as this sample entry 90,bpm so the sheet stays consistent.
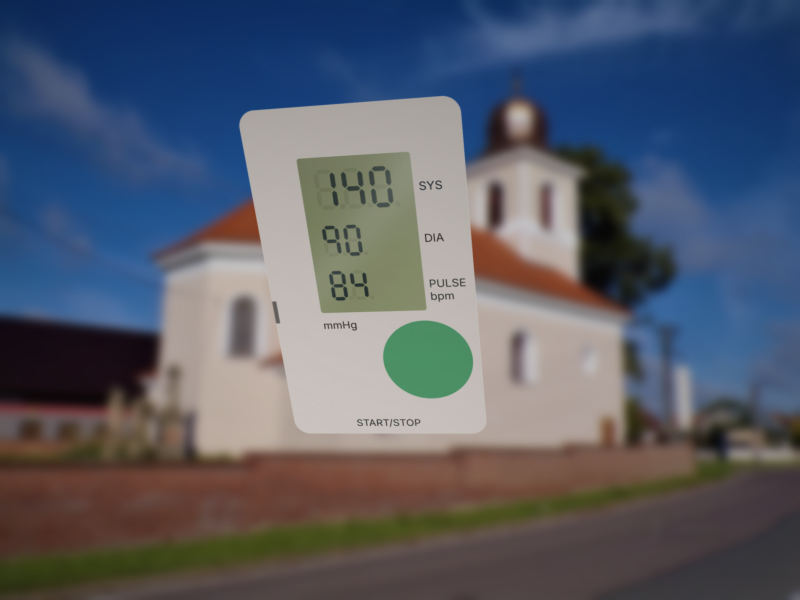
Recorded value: 84,bpm
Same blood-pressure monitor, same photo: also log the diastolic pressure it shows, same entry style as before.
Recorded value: 90,mmHg
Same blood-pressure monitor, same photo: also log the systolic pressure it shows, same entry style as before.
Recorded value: 140,mmHg
